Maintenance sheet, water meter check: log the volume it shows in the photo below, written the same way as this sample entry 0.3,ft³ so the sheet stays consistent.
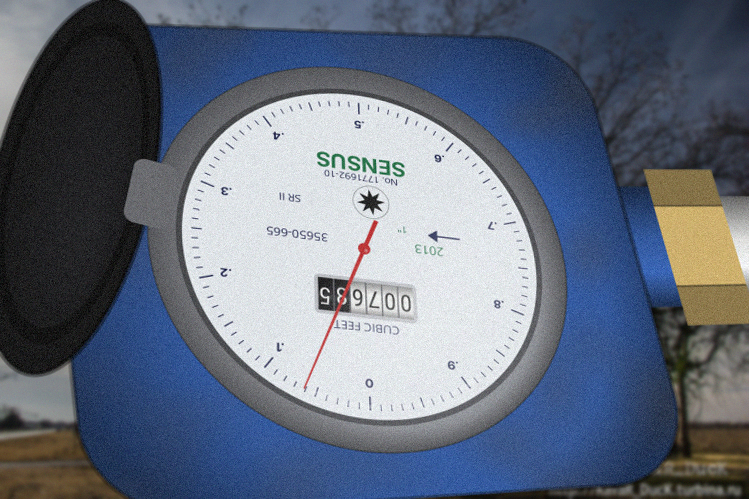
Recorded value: 7685.06,ft³
